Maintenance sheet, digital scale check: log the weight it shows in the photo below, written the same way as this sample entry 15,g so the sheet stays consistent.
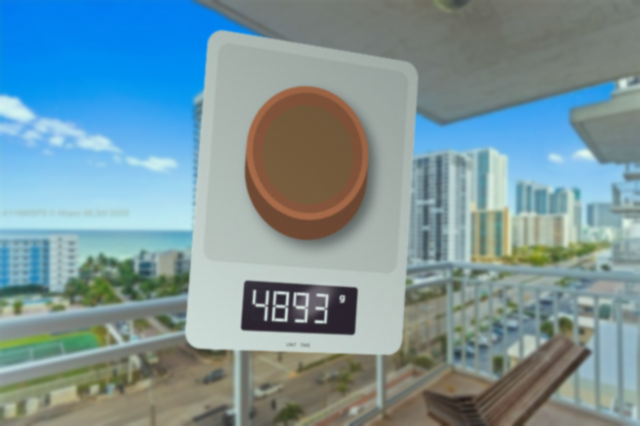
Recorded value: 4893,g
